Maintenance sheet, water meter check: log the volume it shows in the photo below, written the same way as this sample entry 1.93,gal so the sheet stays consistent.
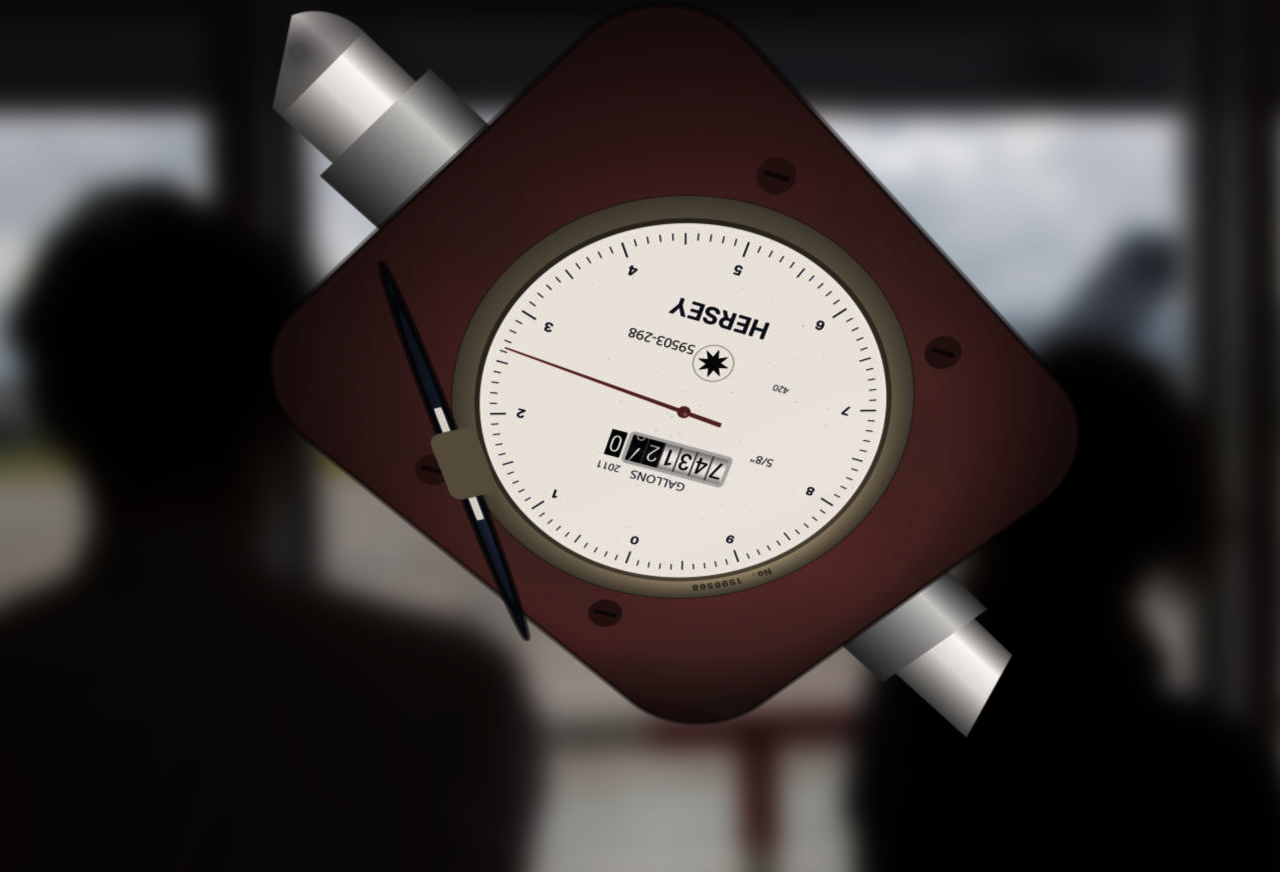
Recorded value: 7431272.6,gal
